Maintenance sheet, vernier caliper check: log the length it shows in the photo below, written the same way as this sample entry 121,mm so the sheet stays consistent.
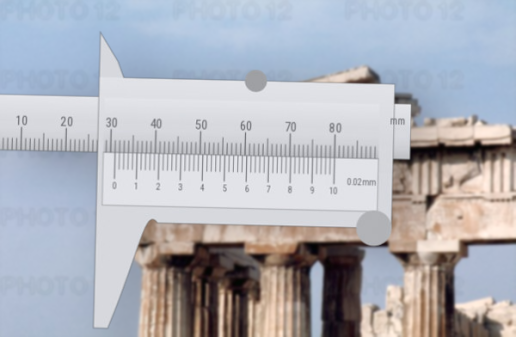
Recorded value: 31.0,mm
